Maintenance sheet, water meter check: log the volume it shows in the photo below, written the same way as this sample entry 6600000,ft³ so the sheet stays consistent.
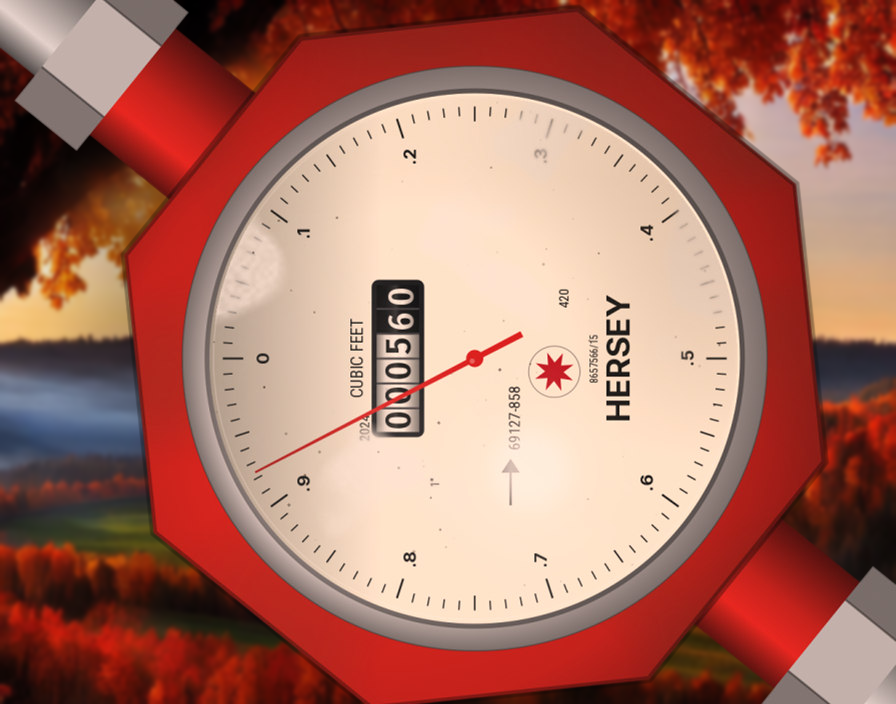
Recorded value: 559.92,ft³
